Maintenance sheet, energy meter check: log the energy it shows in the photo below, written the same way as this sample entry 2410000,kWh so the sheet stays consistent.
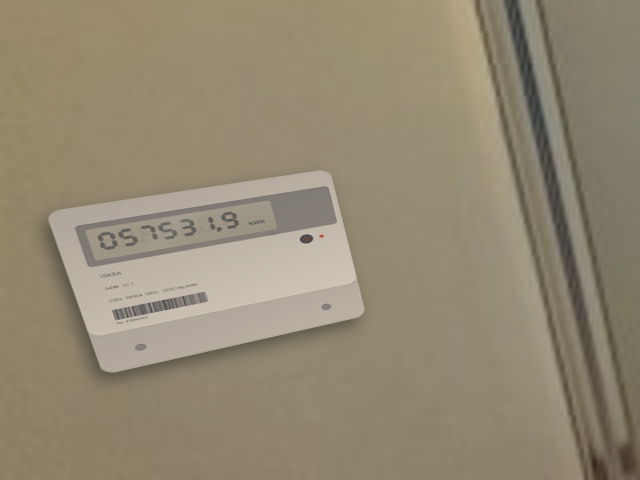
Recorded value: 57531.9,kWh
